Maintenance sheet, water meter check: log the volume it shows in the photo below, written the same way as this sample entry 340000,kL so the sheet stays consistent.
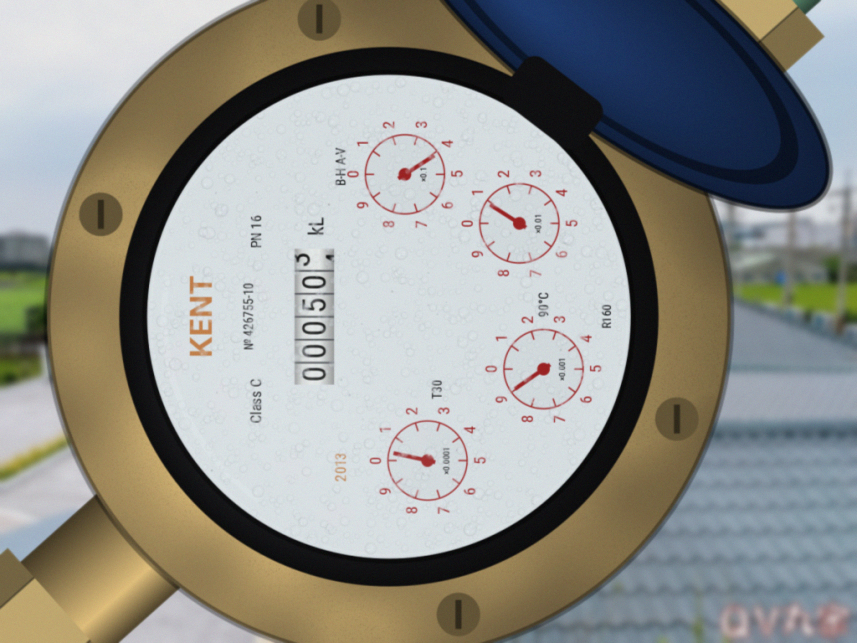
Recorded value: 503.4090,kL
